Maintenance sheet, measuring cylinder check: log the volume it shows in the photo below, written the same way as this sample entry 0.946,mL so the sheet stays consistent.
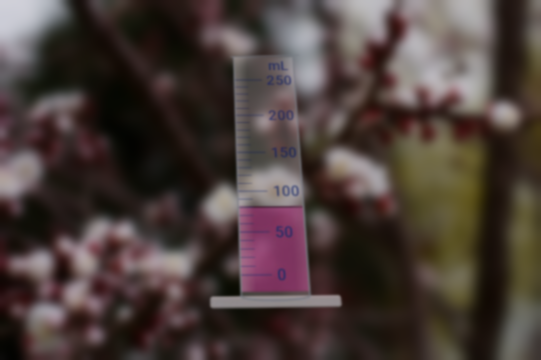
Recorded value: 80,mL
